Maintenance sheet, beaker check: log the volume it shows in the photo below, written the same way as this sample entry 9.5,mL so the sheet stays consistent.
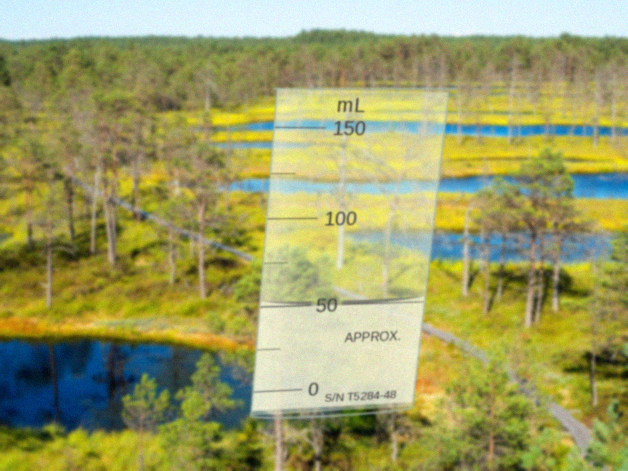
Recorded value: 50,mL
